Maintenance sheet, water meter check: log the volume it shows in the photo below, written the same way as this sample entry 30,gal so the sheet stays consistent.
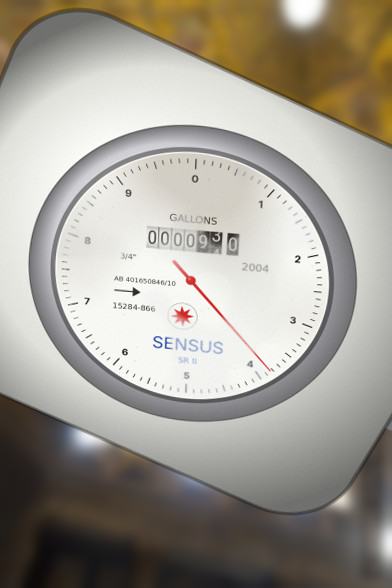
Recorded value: 933.8,gal
